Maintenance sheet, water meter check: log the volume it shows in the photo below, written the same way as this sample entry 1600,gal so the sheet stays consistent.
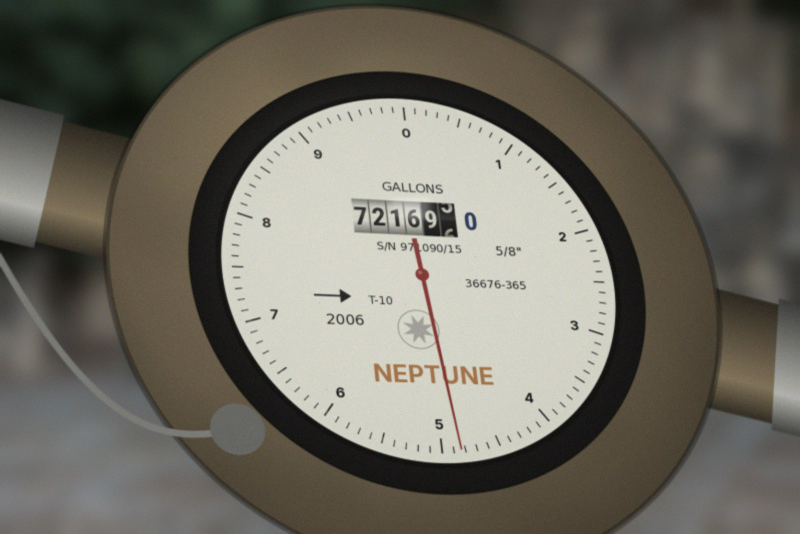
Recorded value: 7216954.8,gal
